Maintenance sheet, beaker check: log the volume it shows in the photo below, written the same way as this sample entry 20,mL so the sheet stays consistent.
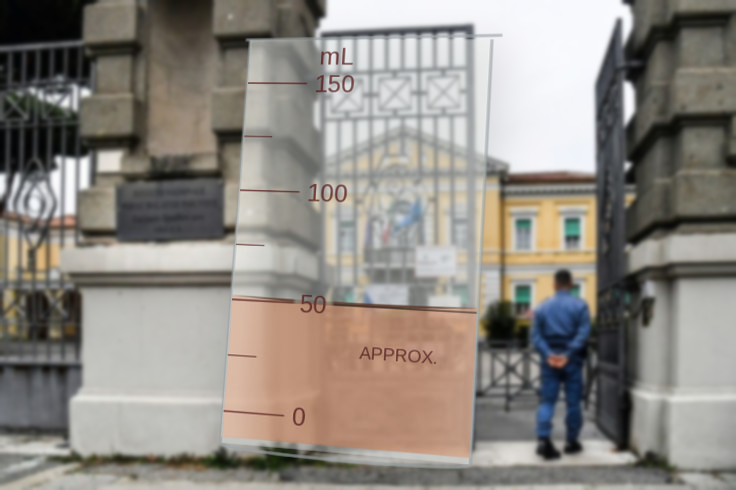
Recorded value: 50,mL
